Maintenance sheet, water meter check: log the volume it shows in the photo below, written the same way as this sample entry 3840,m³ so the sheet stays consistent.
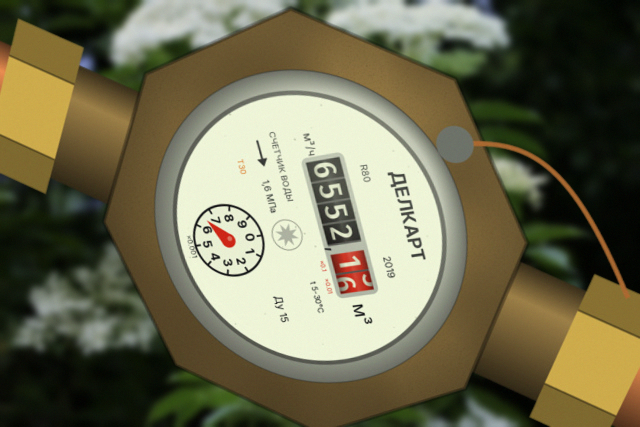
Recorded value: 6552.156,m³
